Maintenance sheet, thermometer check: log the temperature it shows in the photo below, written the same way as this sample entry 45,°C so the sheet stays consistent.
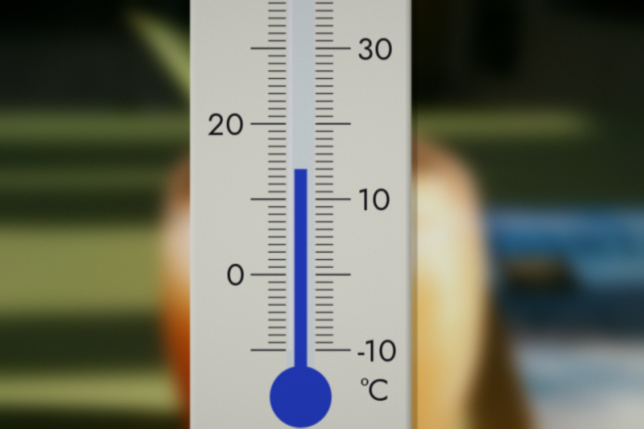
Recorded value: 14,°C
